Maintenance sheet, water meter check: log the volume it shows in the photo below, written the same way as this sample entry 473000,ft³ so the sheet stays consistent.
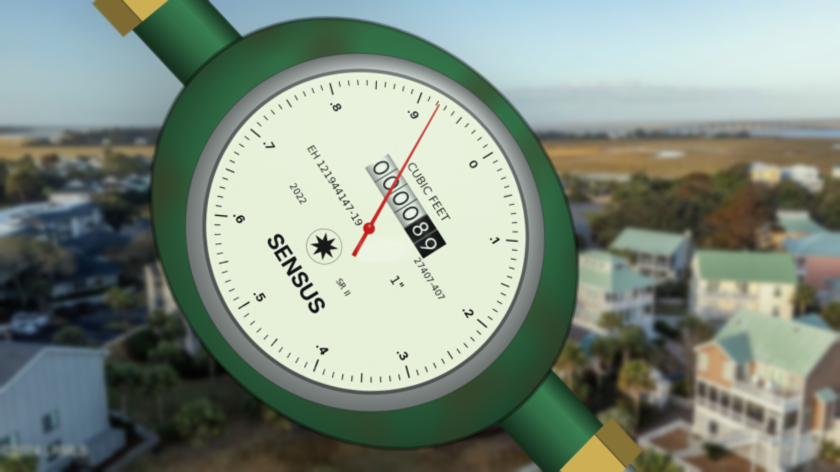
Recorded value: 88.92,ft³
